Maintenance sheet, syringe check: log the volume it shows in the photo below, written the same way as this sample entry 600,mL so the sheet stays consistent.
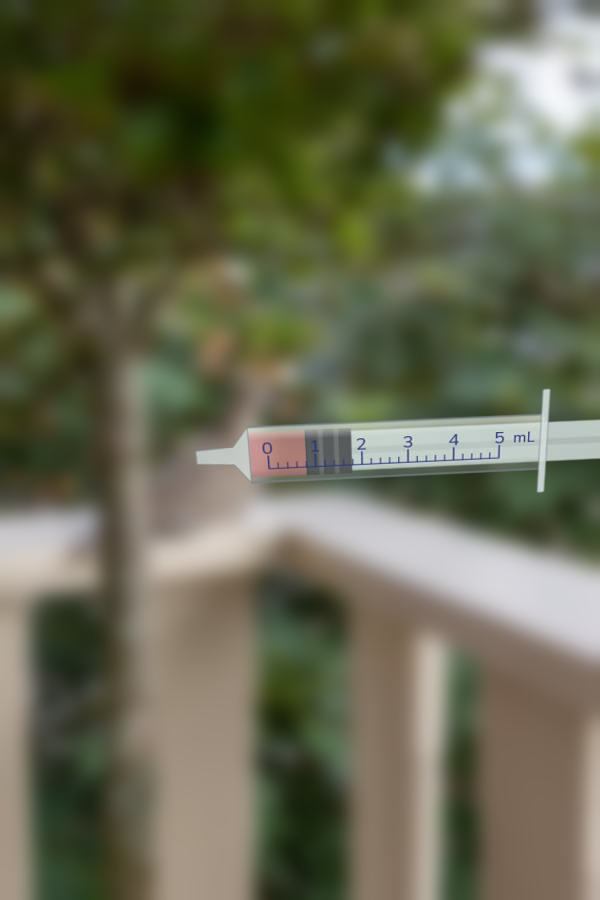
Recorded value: 0.8,mL
